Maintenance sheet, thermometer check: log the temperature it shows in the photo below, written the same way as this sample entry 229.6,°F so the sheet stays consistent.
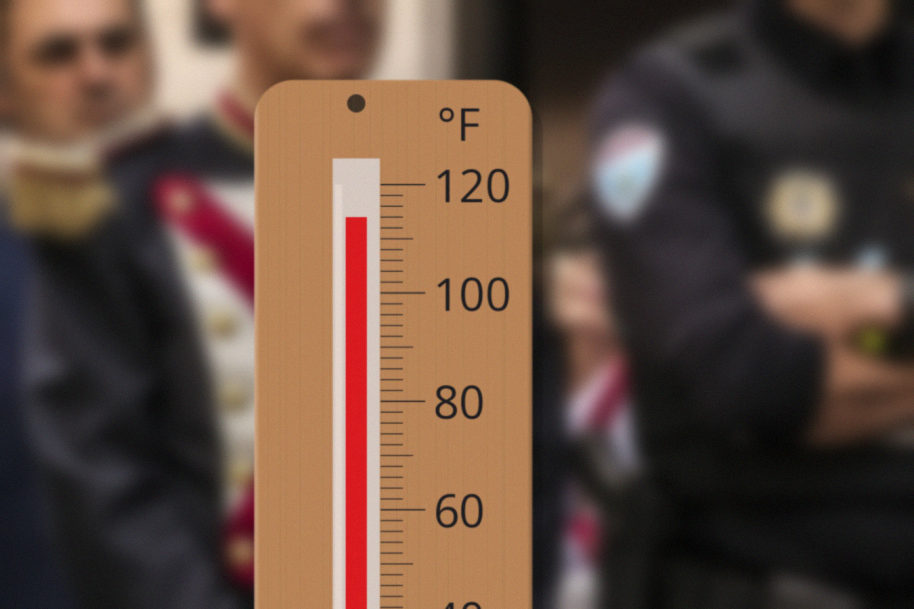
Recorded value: 114,°F
